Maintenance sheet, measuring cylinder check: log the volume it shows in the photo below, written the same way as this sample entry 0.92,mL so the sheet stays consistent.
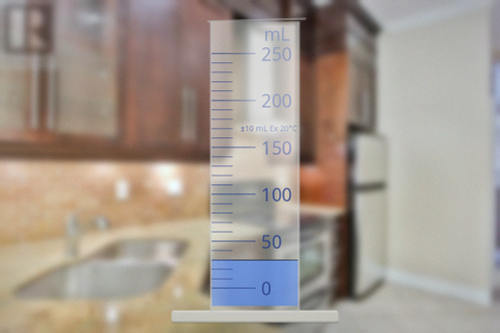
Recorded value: 30,mL
